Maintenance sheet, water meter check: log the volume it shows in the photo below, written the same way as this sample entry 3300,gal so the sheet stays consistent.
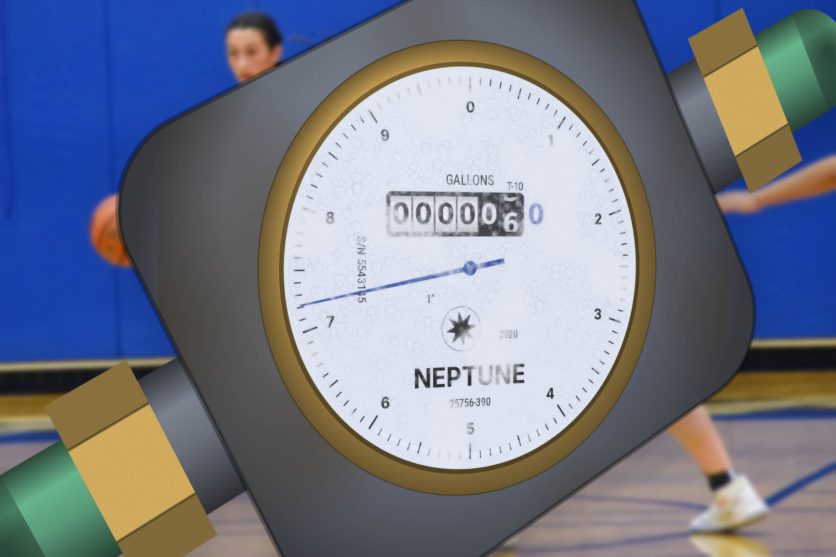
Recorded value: 57.2,gal
